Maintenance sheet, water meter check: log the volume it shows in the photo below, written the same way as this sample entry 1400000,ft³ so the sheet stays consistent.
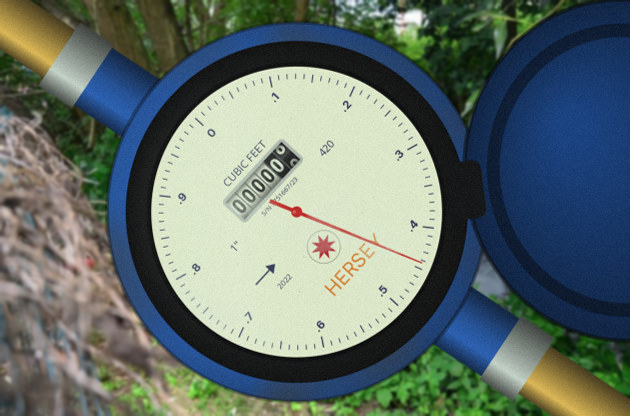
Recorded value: 8.44,ft³
